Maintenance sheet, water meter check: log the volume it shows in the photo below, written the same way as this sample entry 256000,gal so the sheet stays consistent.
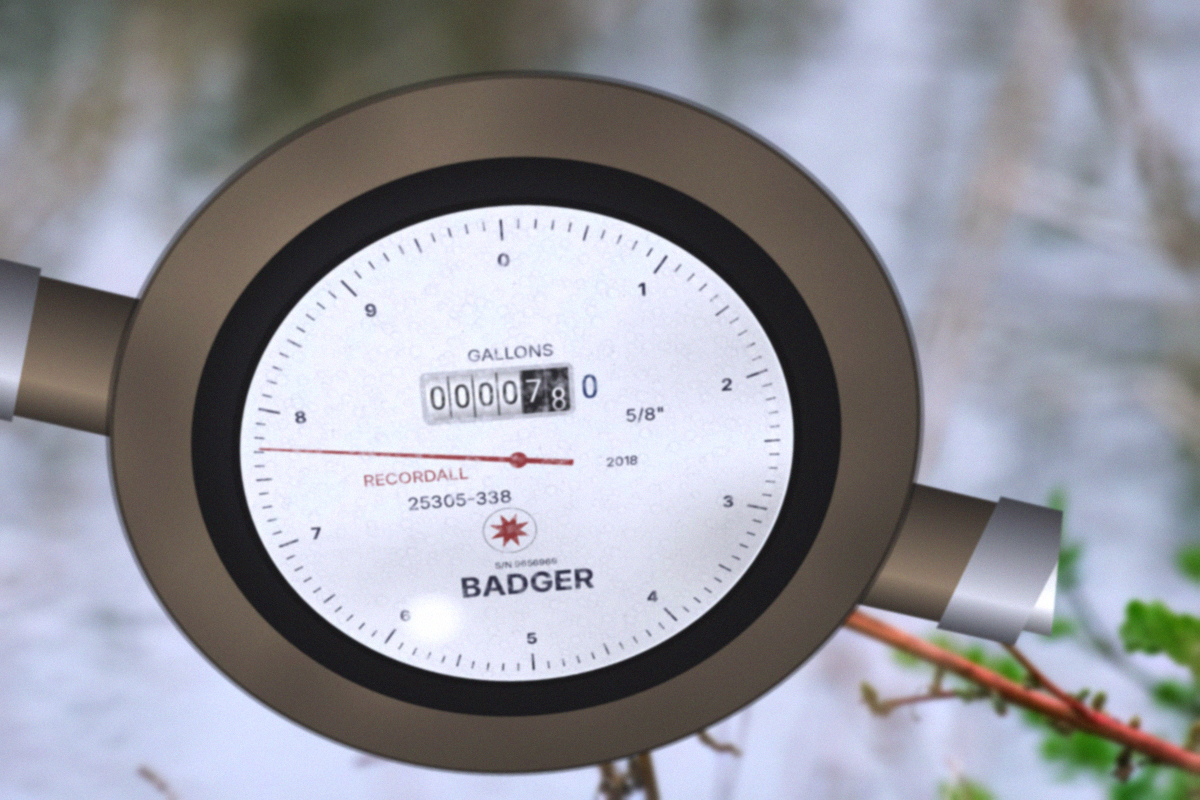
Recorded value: 777.7,gal
